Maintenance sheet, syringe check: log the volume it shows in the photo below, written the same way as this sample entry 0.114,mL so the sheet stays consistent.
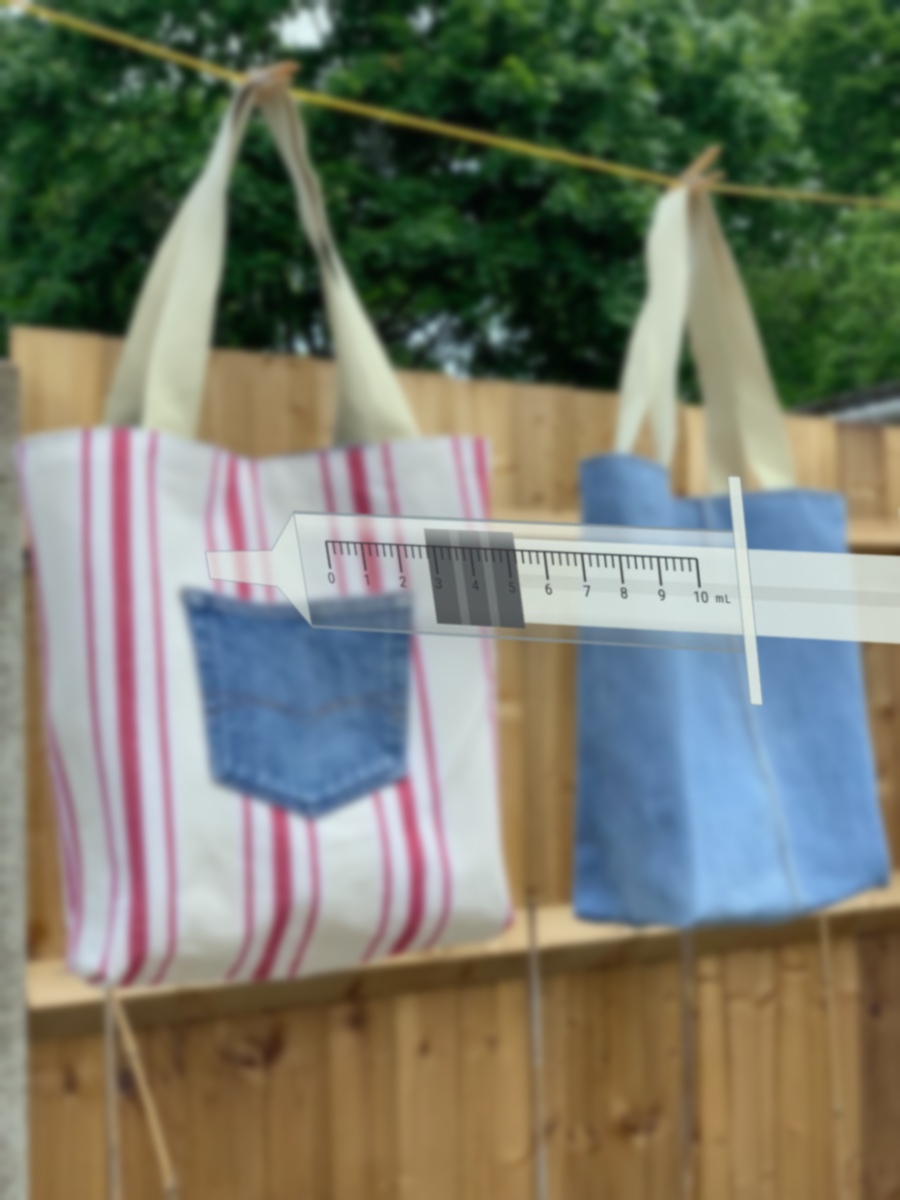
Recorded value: 2.8,mL
